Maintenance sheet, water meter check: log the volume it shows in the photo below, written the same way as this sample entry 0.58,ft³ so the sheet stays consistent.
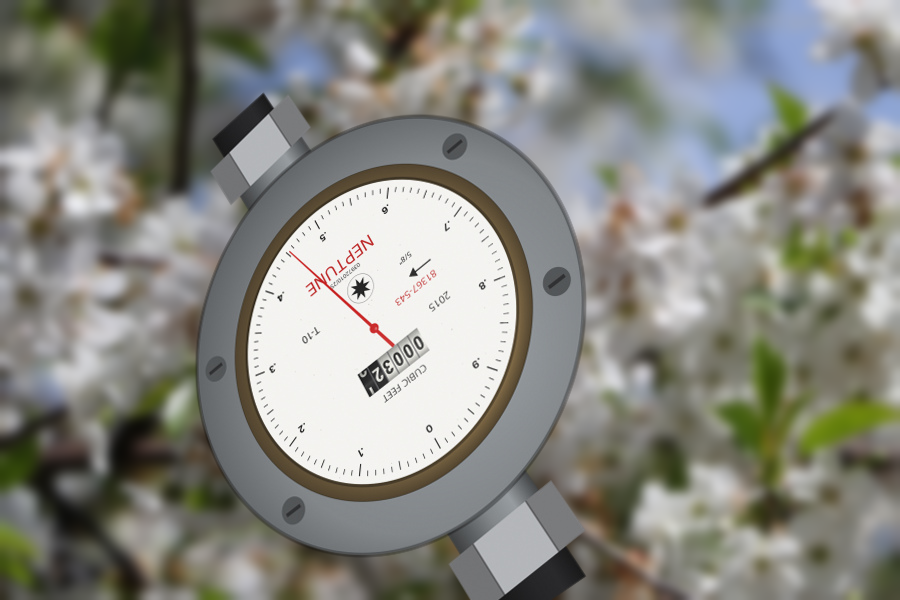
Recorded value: 321.45,ft³
